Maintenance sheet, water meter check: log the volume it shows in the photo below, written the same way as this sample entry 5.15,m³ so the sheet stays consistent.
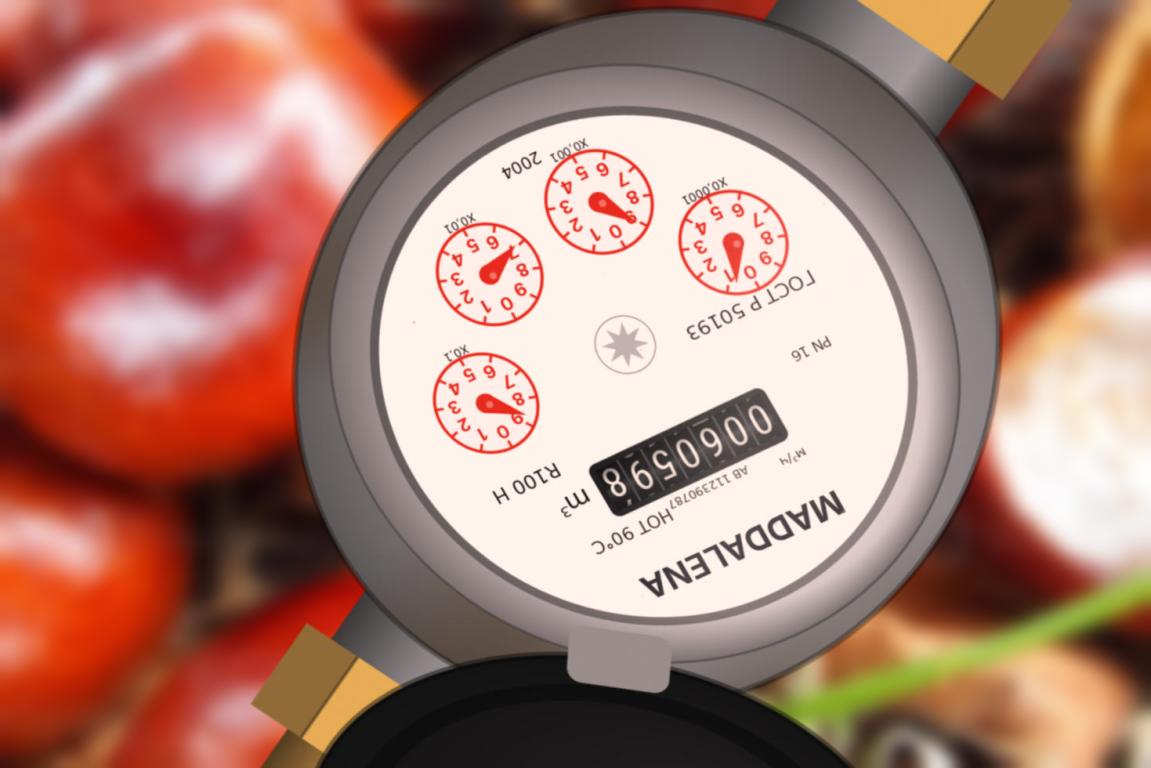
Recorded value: 60597.8690,m³
